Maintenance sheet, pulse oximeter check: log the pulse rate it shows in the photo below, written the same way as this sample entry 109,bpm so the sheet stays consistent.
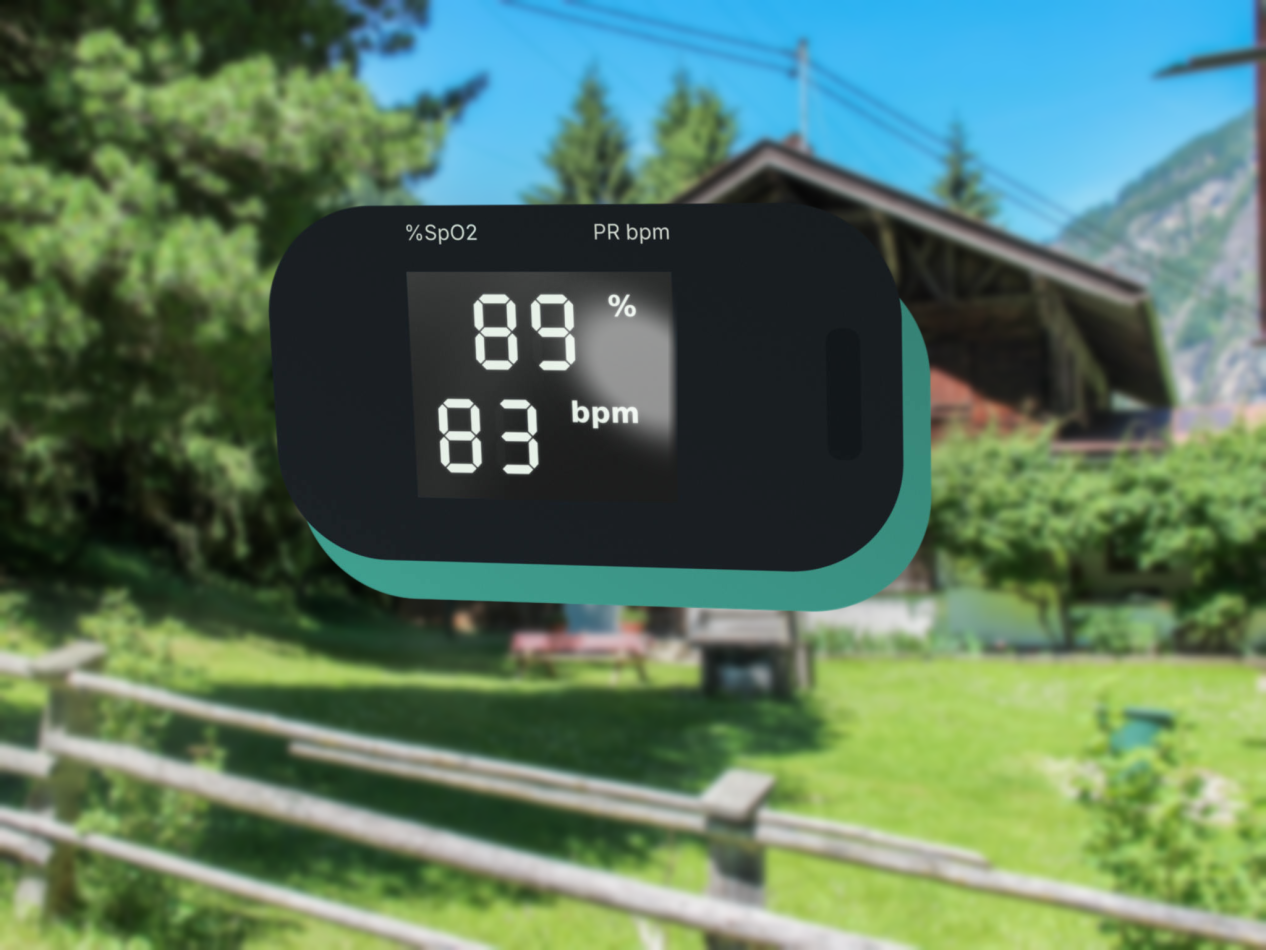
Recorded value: 83,bpm
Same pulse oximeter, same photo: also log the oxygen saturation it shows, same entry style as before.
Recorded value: 89,%
